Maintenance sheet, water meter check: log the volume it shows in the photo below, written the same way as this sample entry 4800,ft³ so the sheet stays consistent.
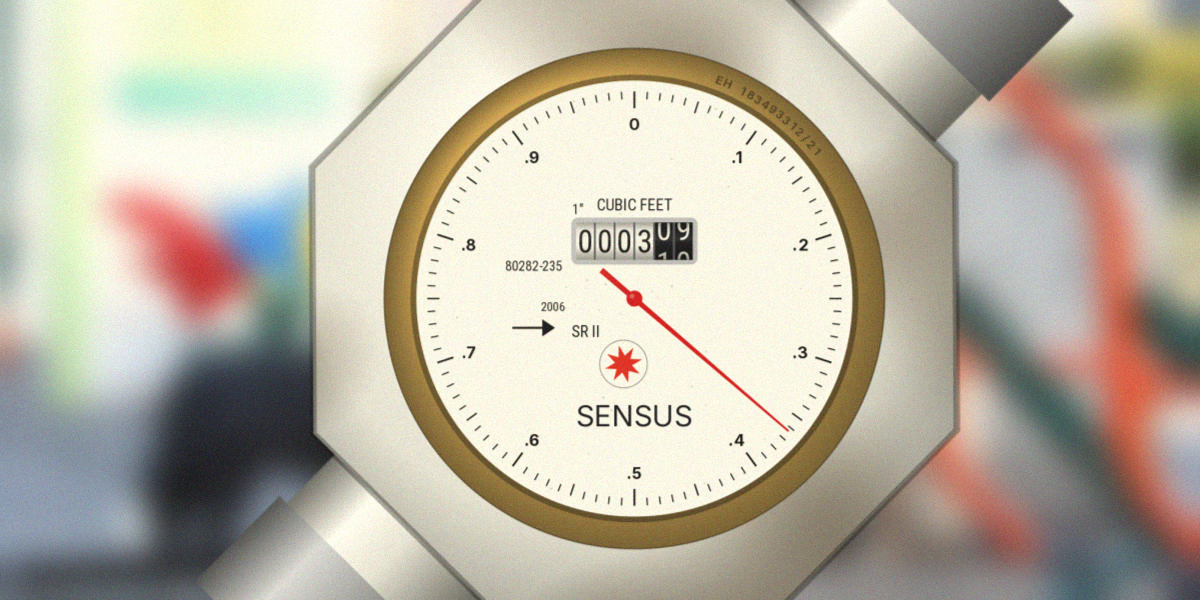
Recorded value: 309.36,ft³
